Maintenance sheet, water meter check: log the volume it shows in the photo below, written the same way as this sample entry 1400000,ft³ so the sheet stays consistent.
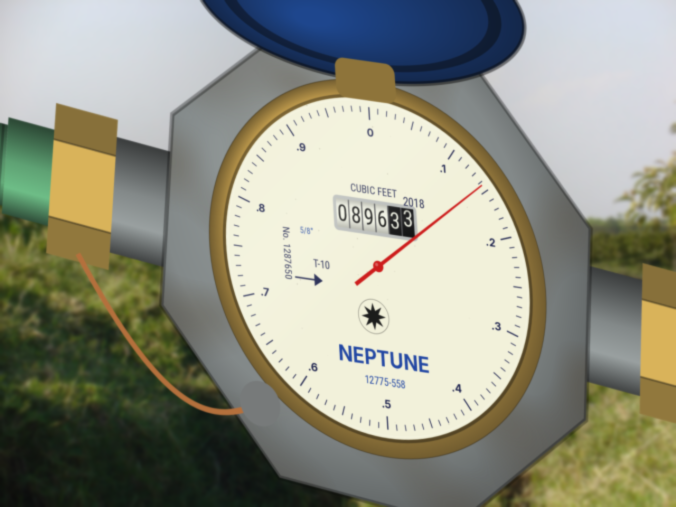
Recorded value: 89633.14,ft³
